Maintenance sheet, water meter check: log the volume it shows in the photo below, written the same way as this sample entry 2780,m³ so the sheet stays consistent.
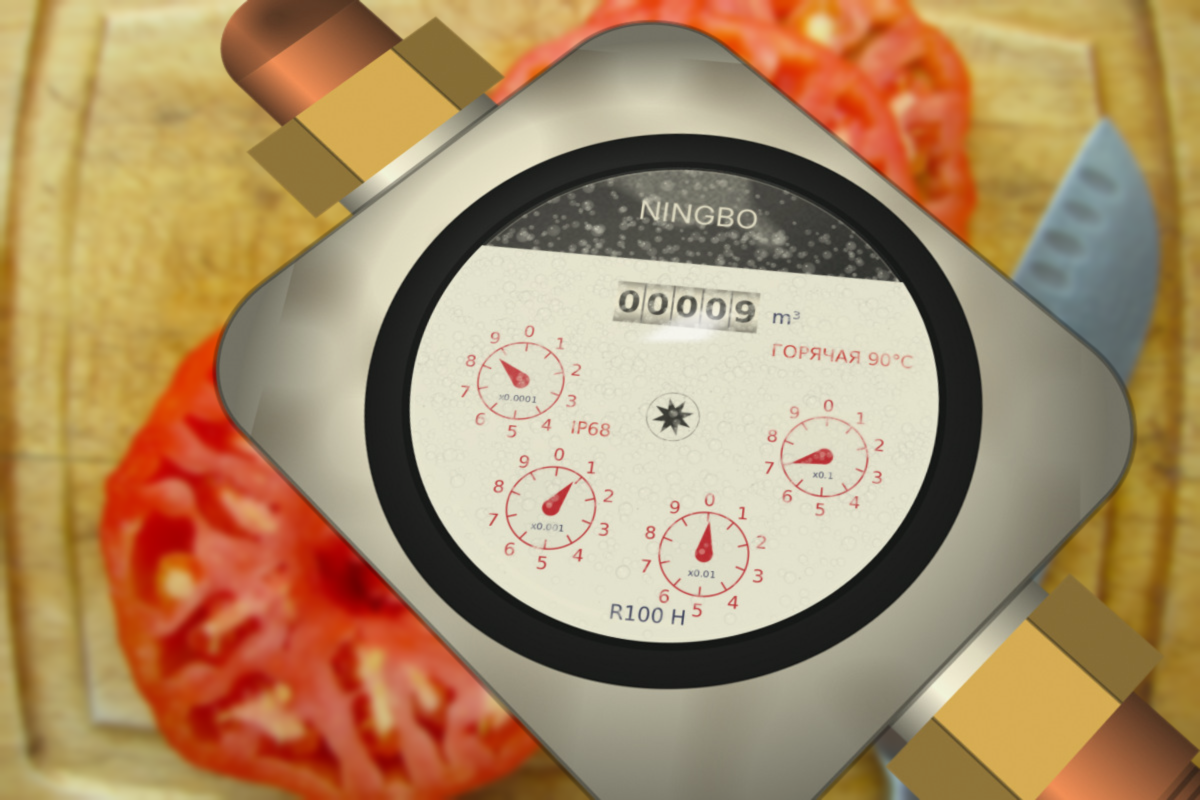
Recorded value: 9.7008,m³
